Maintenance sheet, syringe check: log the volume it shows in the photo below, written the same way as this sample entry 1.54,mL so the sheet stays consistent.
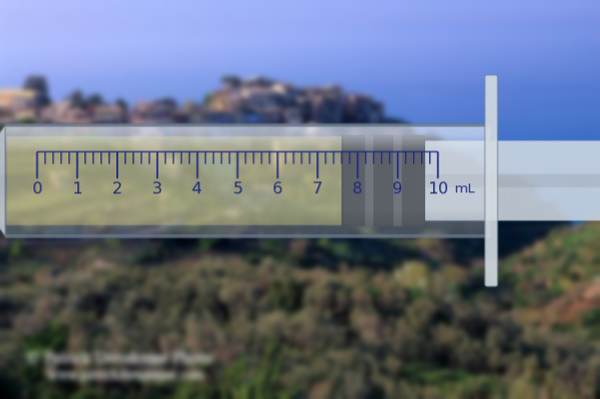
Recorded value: 7.6,mL
